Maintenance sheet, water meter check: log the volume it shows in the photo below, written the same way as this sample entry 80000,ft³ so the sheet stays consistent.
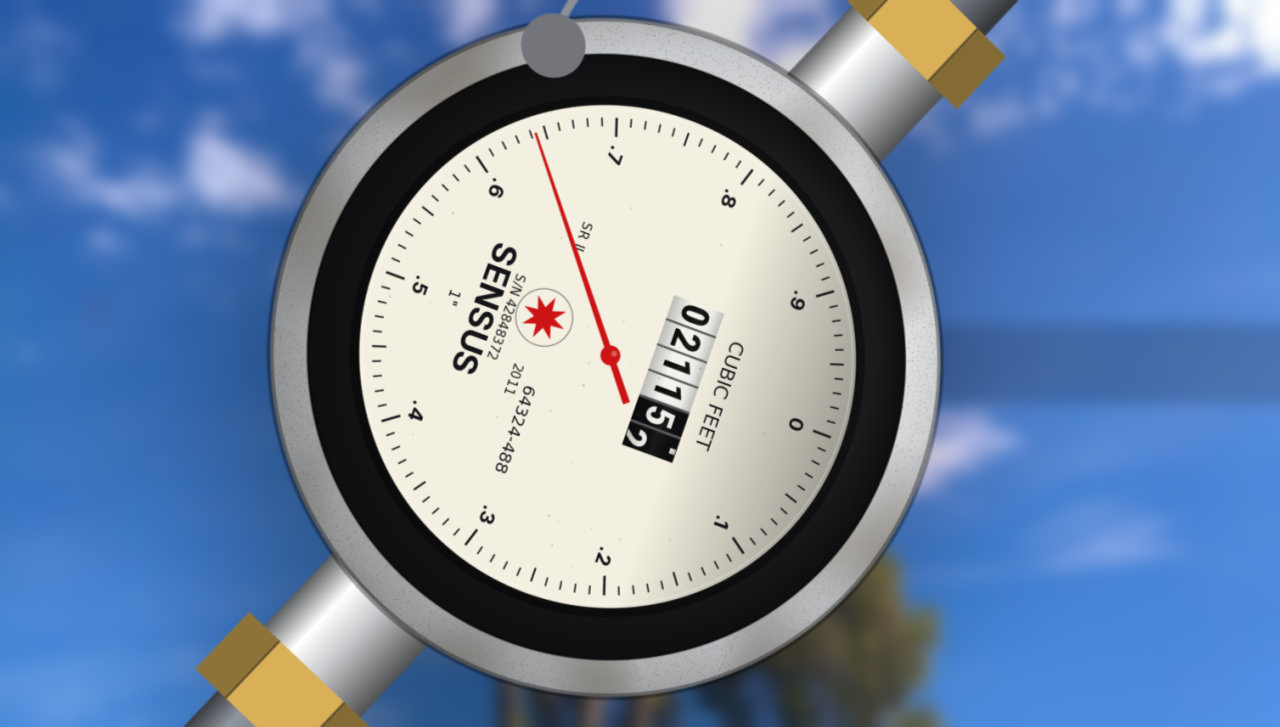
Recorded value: 21151.64,ft³
